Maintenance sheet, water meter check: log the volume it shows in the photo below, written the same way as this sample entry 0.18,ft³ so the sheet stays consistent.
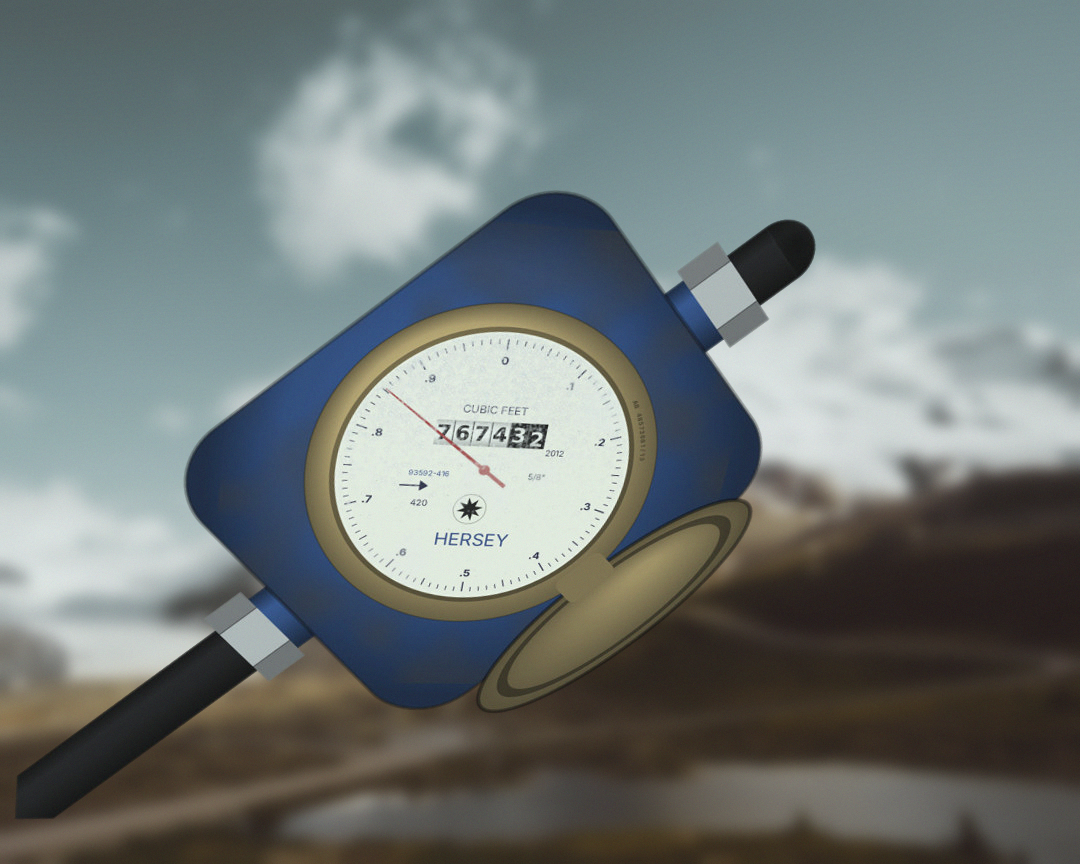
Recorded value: 767431.85,ft³
